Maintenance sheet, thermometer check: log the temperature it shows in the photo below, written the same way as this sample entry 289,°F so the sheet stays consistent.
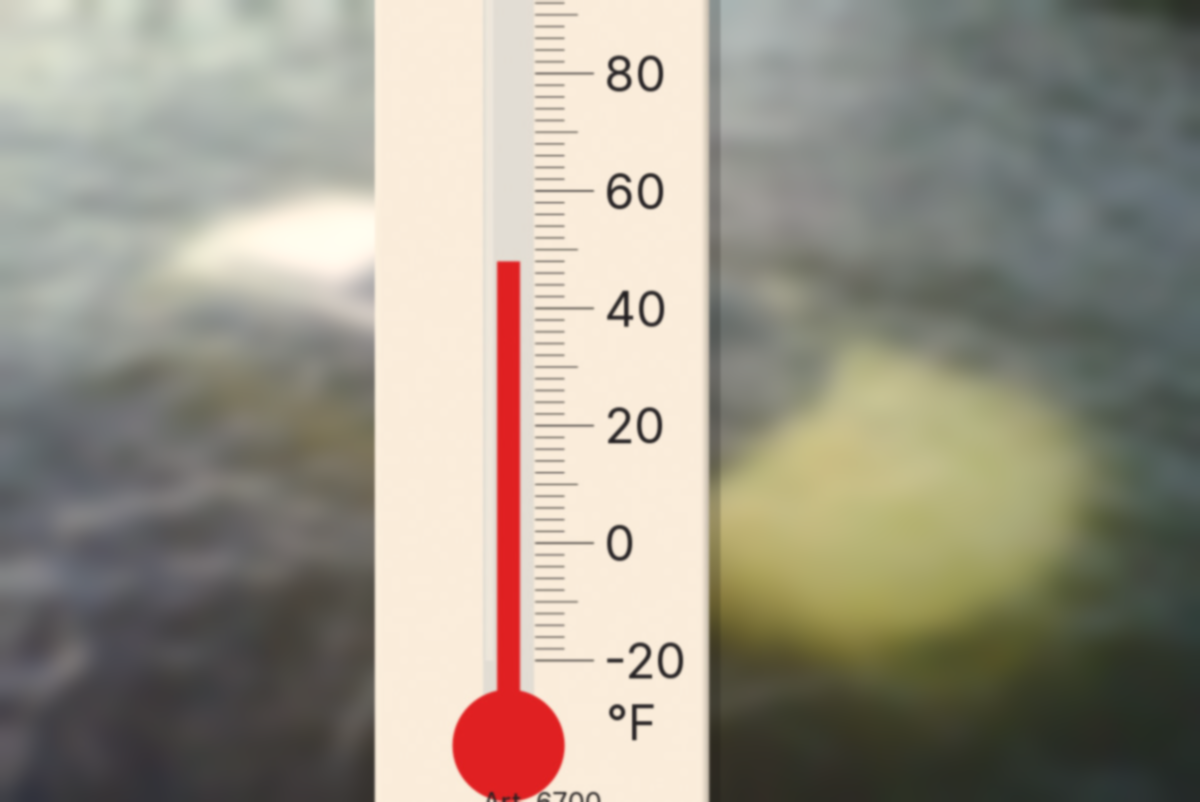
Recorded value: 48,°F
